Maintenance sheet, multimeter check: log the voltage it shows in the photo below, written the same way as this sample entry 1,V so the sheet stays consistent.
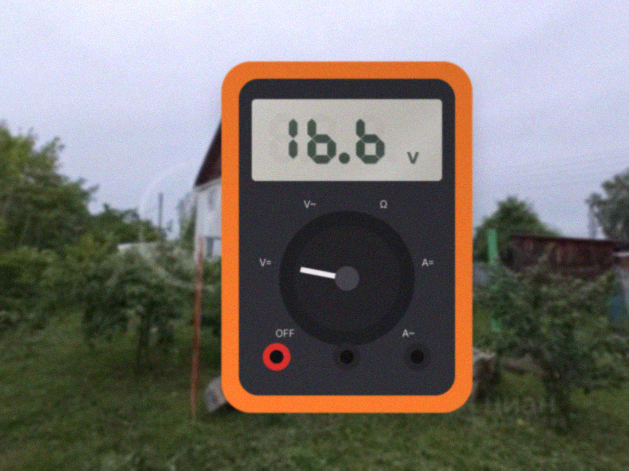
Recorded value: 16.6,V
